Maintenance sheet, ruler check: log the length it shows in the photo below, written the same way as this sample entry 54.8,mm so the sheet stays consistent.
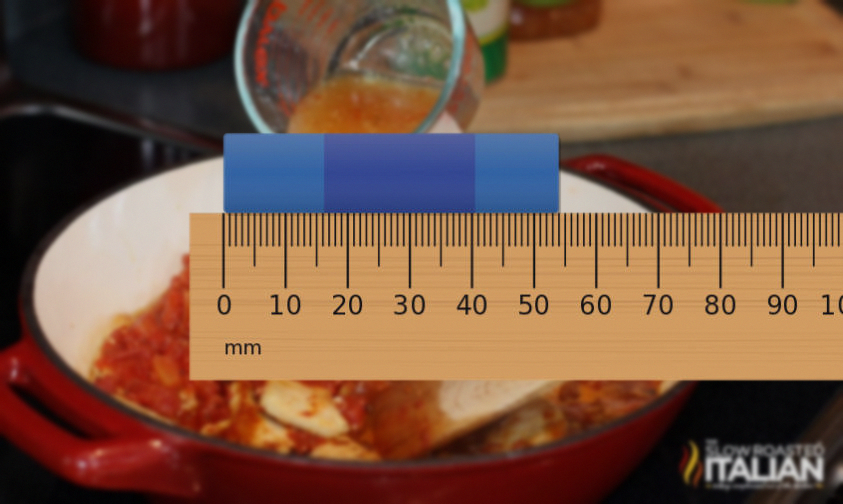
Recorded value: 54,mm
